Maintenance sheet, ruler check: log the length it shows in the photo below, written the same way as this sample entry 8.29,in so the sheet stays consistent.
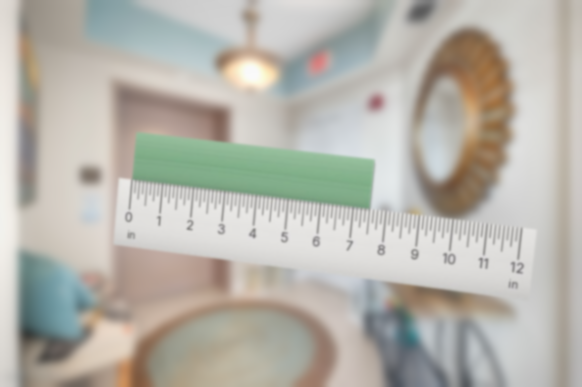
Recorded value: 7.5,in
